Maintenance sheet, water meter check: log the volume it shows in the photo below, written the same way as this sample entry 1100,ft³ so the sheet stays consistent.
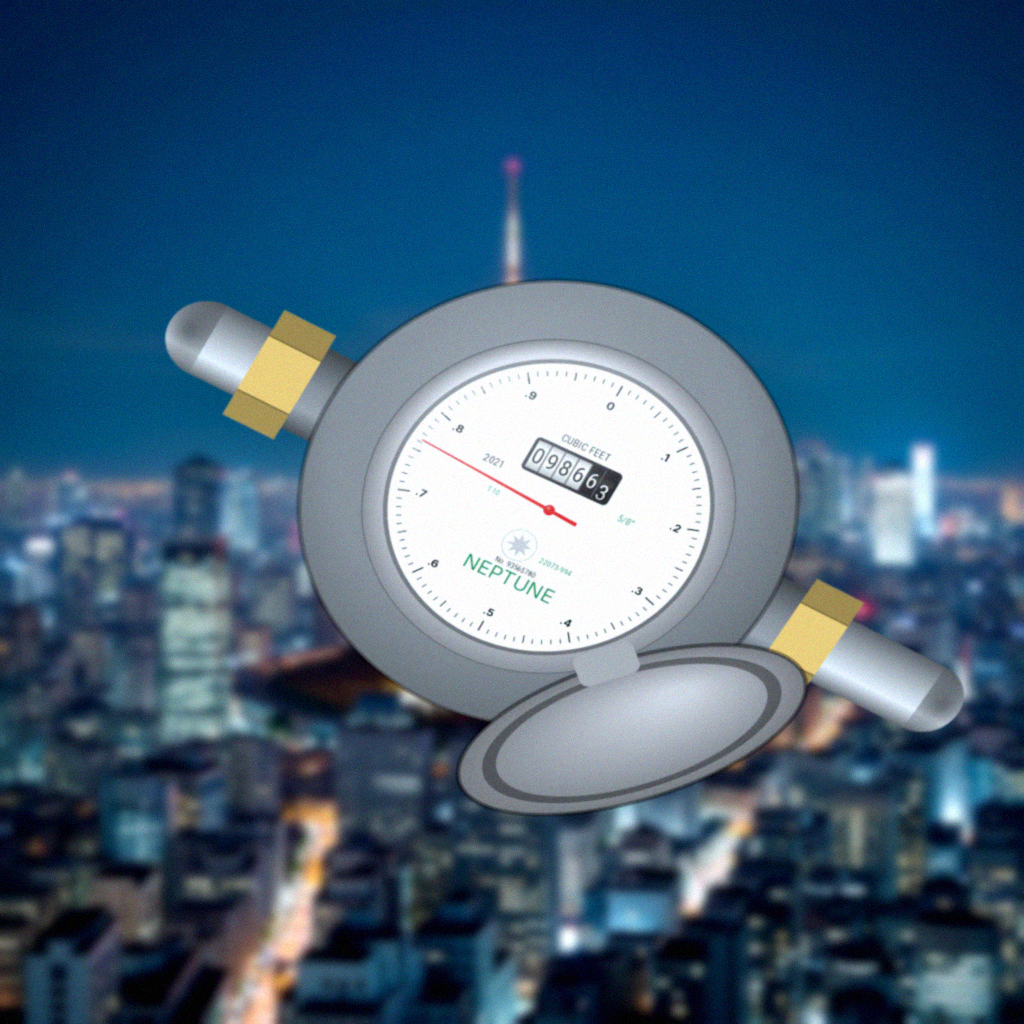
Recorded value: 98662.76,ft³
